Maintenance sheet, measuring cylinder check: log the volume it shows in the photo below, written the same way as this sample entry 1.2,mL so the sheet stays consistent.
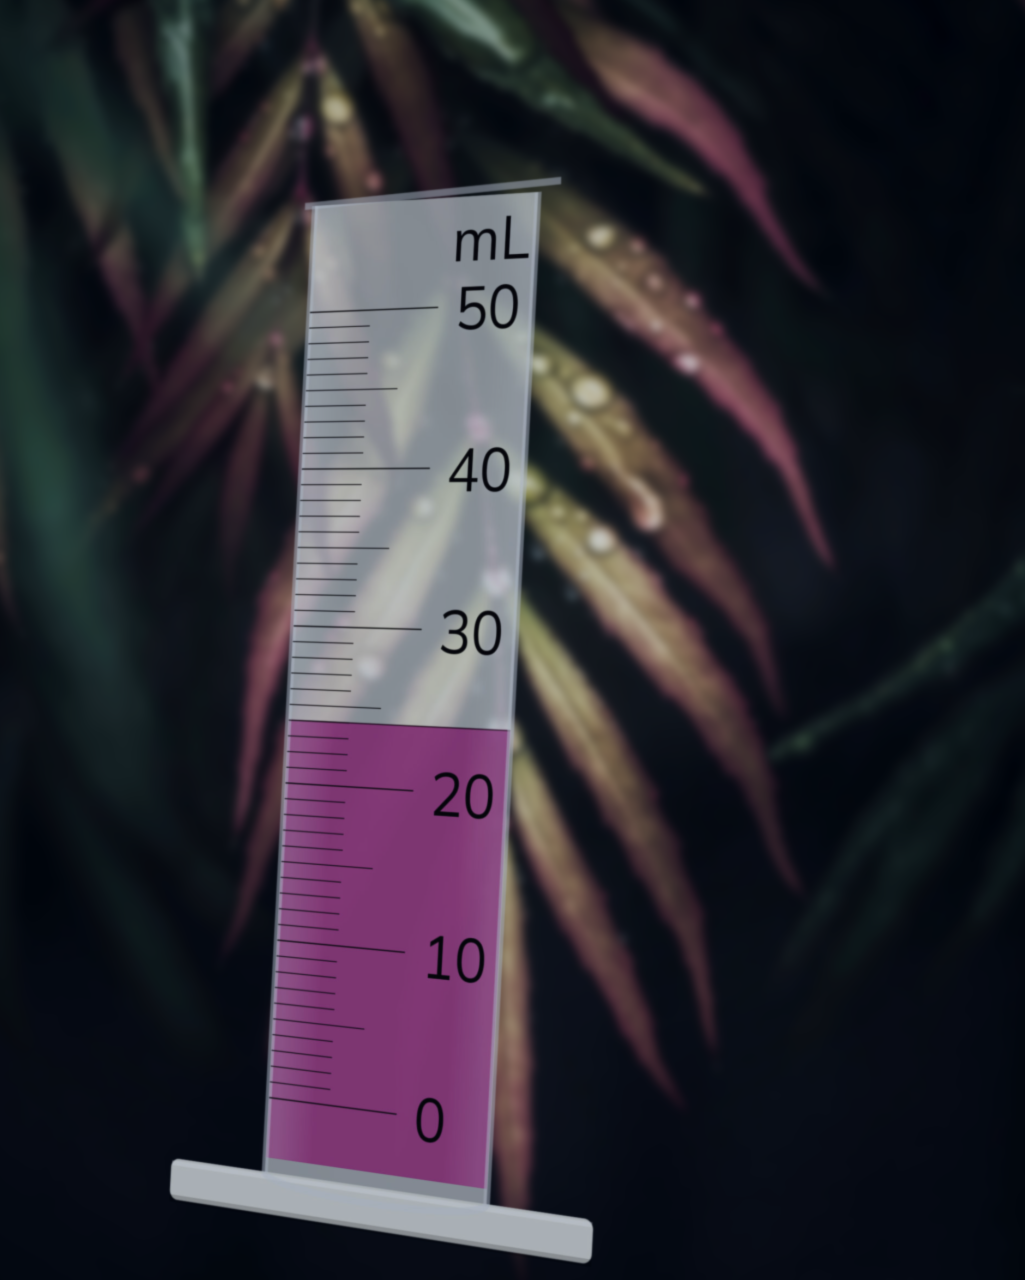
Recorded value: 24,mL
